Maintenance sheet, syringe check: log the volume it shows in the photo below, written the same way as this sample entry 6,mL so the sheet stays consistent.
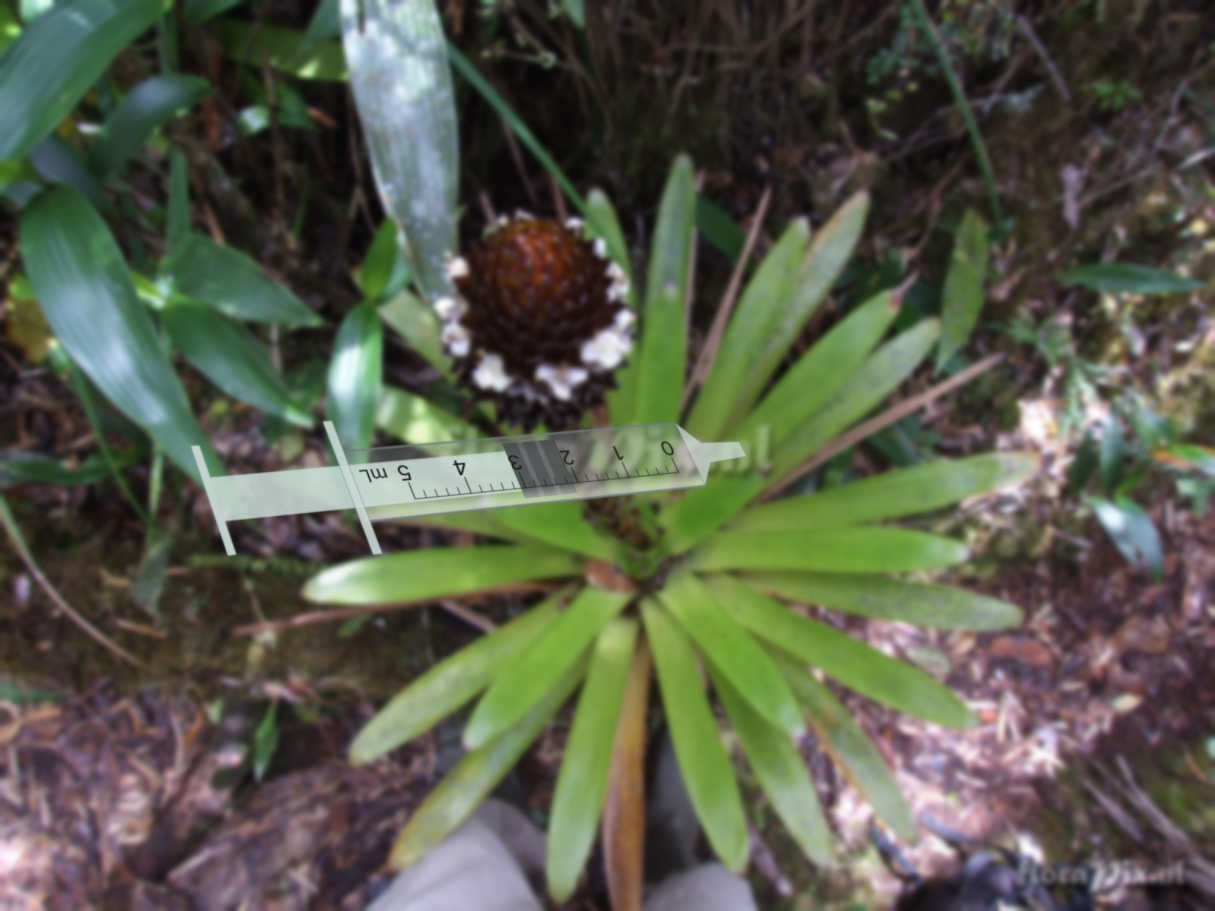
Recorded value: 2.1,mL
